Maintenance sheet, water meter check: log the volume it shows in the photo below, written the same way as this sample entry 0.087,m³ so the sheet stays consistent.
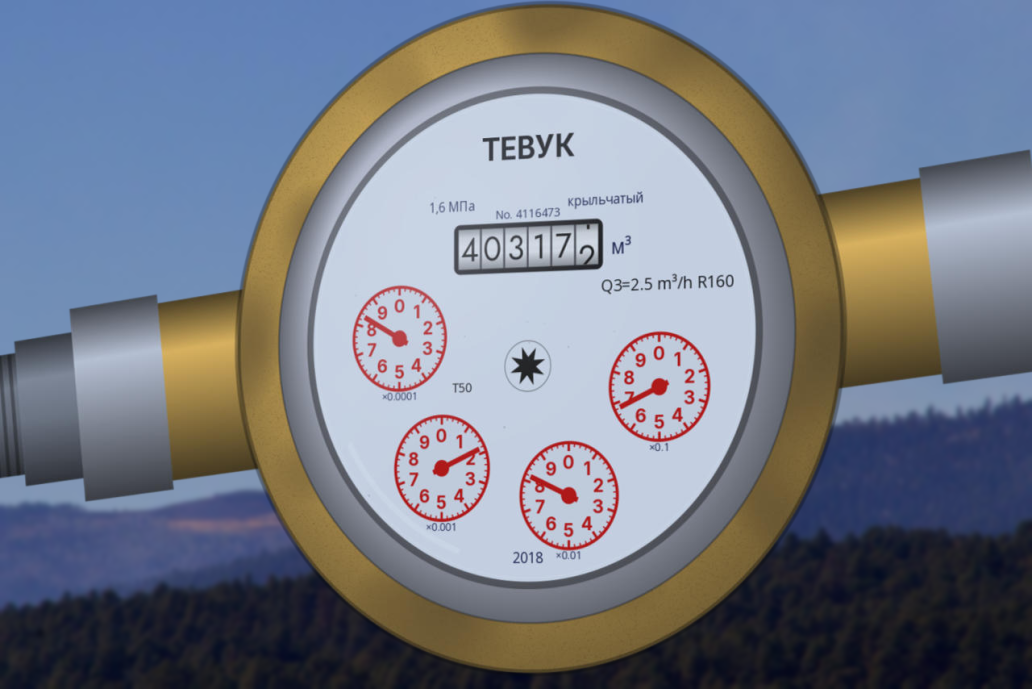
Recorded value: 403171.6818,m³
